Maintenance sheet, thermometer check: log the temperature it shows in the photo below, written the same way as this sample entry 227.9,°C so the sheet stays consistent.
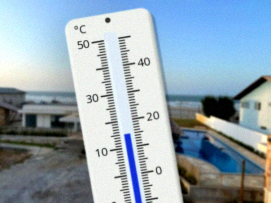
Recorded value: 15,°C
